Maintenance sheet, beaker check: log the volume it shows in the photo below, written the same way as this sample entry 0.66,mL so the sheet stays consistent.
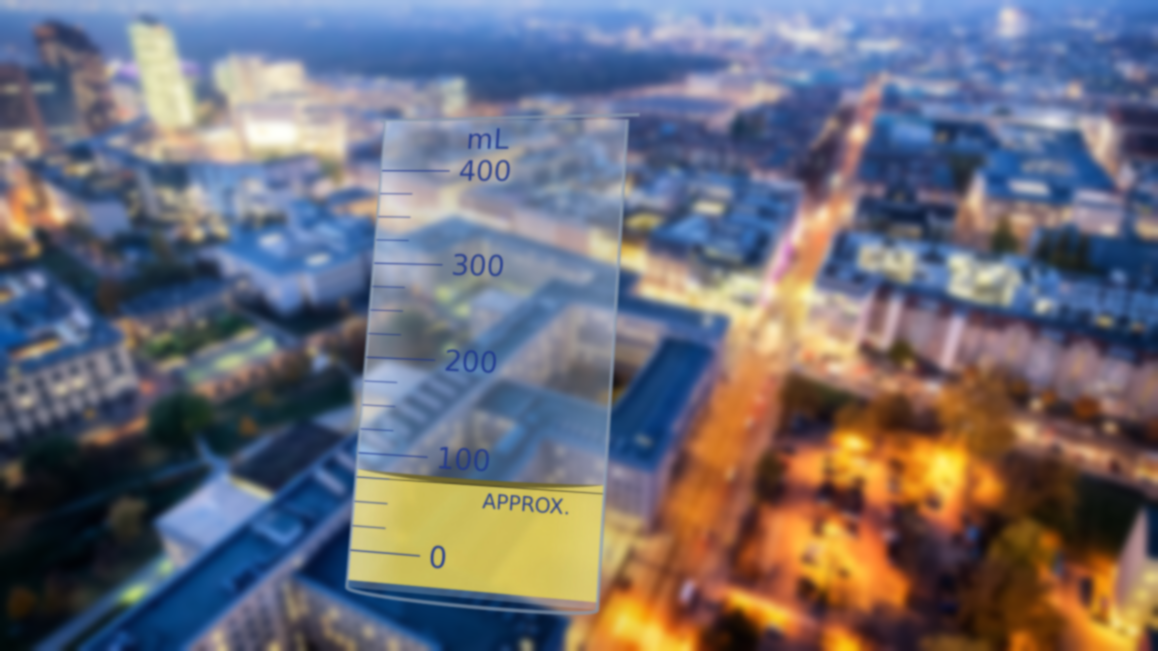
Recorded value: 75,mL
